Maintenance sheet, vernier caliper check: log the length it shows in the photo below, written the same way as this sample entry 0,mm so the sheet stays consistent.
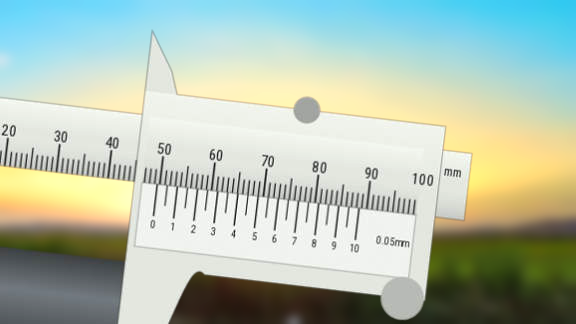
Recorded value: 49.5,mm
